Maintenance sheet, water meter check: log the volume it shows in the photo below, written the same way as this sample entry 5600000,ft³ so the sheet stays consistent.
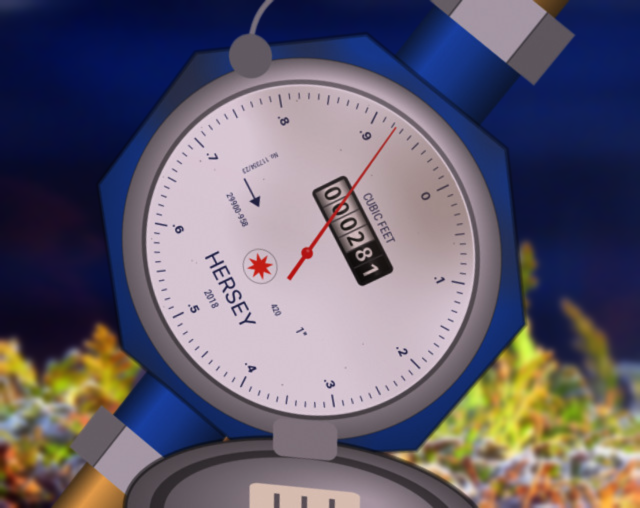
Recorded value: 280.92,ft³
